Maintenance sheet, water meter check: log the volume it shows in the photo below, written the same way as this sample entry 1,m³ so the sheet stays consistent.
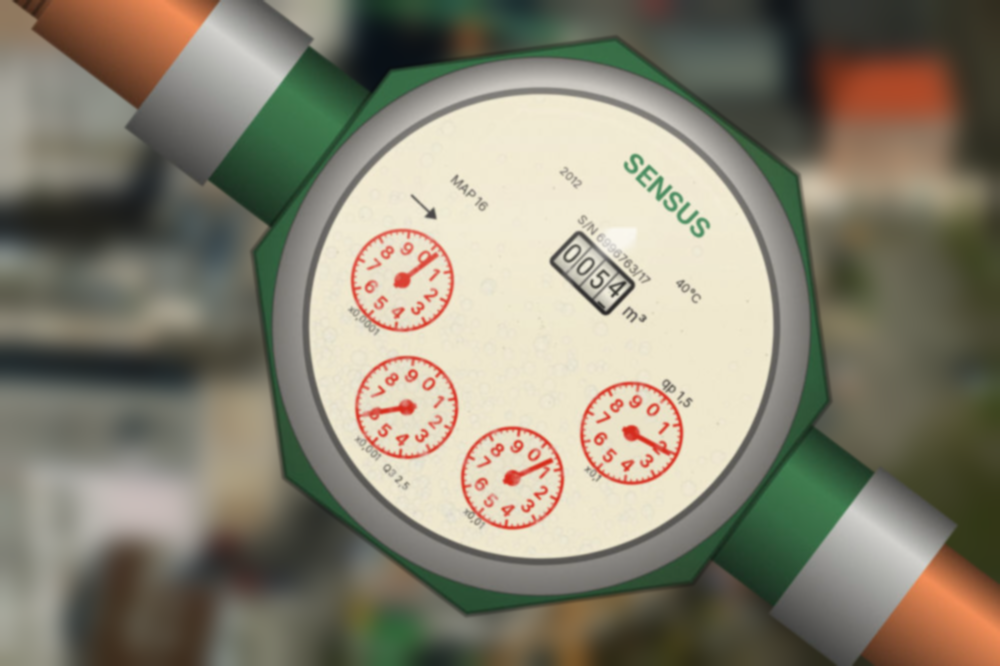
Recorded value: 54.2060,m³
